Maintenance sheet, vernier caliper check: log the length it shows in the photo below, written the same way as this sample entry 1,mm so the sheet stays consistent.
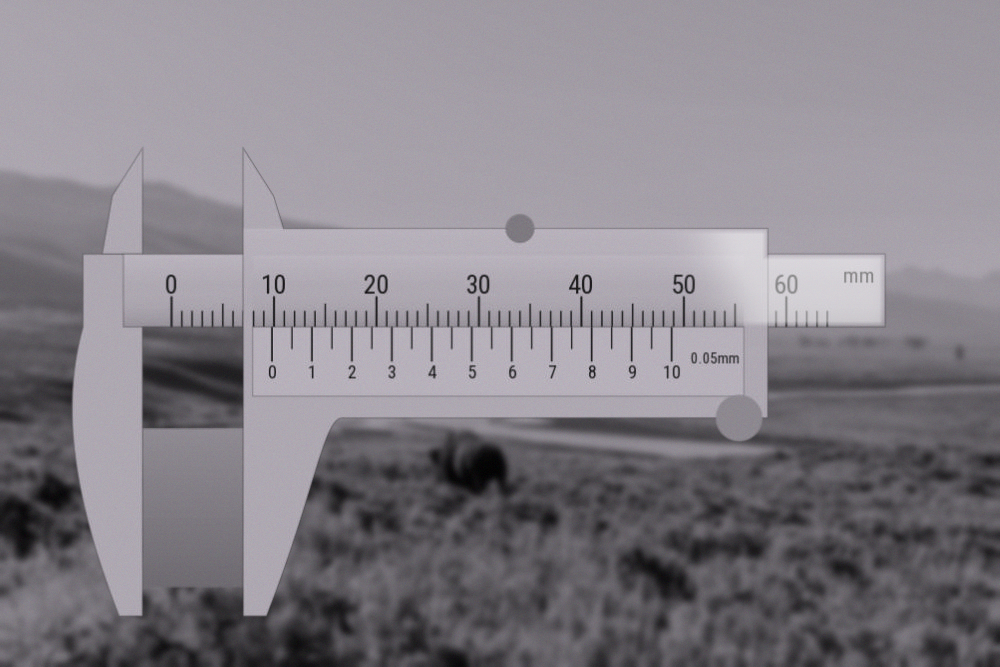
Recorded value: 9.8,mm
